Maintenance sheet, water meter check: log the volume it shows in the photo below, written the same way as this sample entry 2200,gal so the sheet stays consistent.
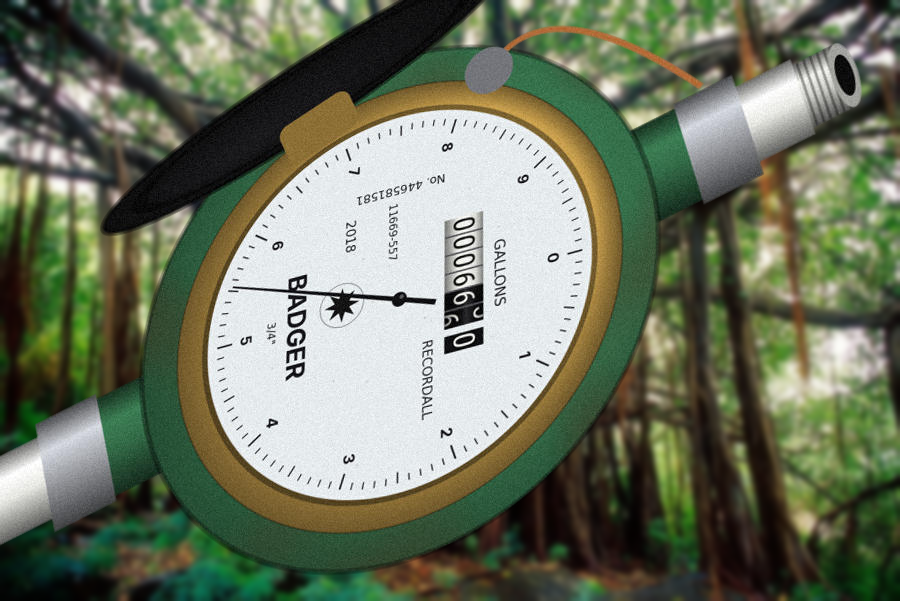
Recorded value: 6655.5,gal
